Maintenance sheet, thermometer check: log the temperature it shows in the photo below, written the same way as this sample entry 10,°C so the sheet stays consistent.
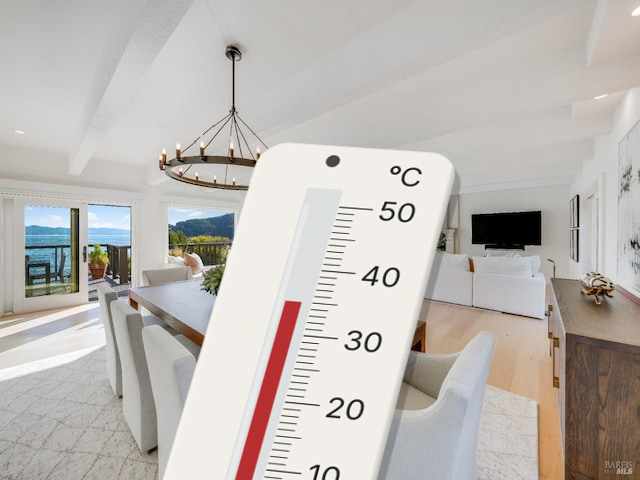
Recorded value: 35,°C
